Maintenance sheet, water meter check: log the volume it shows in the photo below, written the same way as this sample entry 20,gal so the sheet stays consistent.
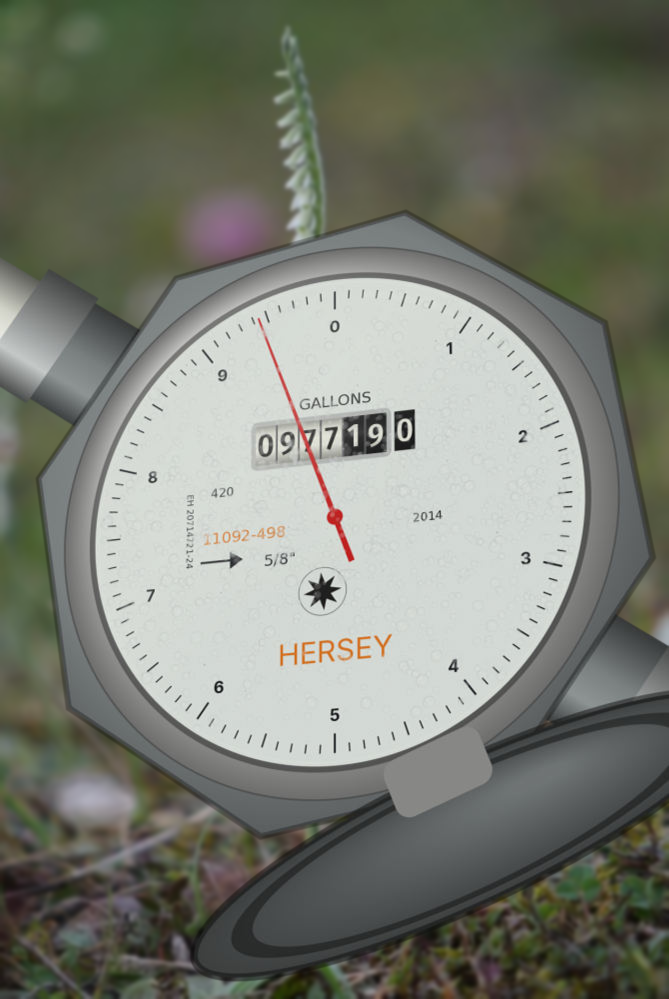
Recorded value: 977189.4,gal
